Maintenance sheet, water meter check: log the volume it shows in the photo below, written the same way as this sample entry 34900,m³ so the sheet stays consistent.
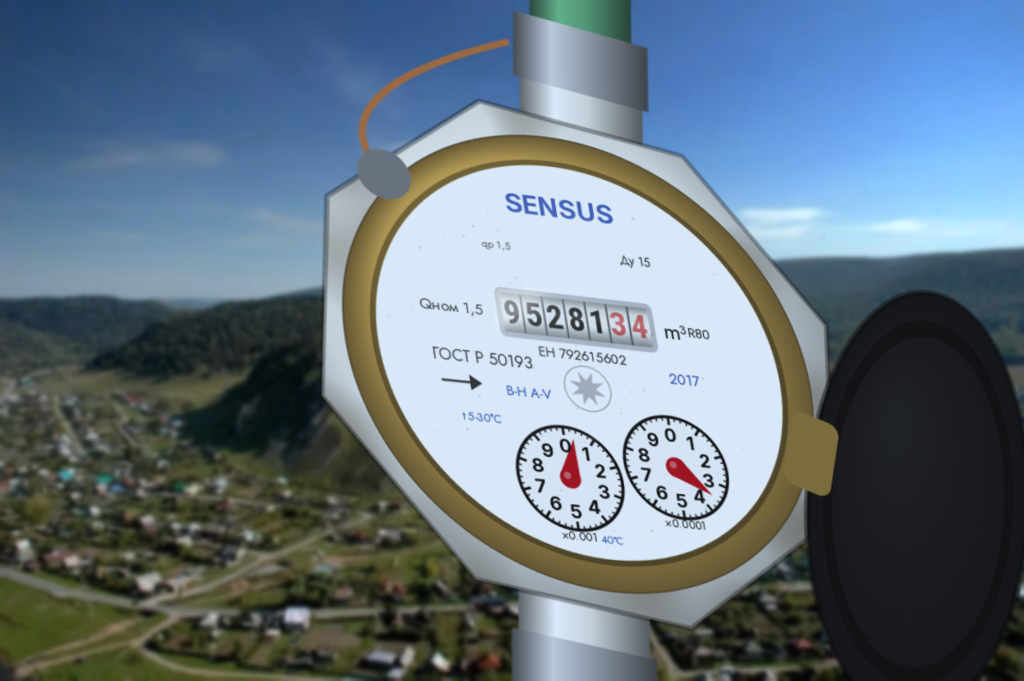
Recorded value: 95281.3403,m³
